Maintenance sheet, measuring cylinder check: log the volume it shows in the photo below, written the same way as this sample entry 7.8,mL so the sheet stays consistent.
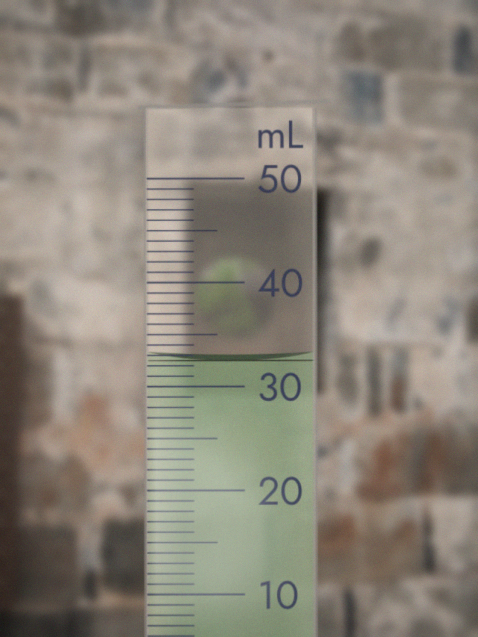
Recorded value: 32.5,mL
